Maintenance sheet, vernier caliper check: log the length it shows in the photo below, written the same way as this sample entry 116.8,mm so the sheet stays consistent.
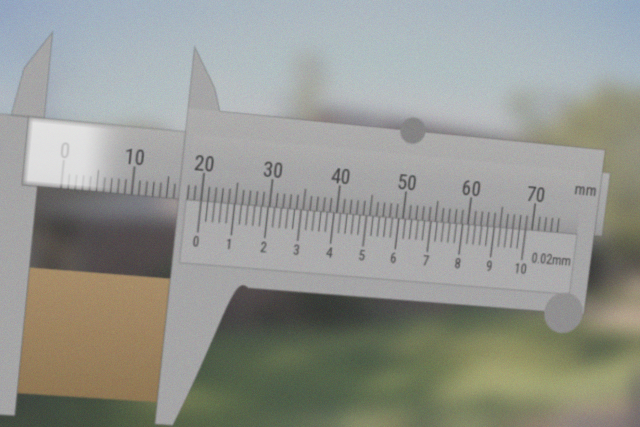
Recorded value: 20.0,mm
